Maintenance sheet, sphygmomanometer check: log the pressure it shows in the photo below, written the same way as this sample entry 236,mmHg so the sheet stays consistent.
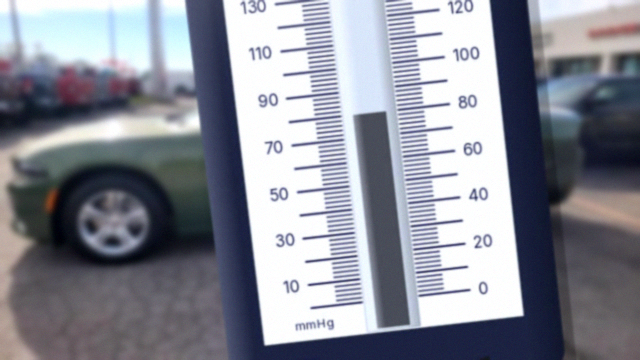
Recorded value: 80,mmHg
